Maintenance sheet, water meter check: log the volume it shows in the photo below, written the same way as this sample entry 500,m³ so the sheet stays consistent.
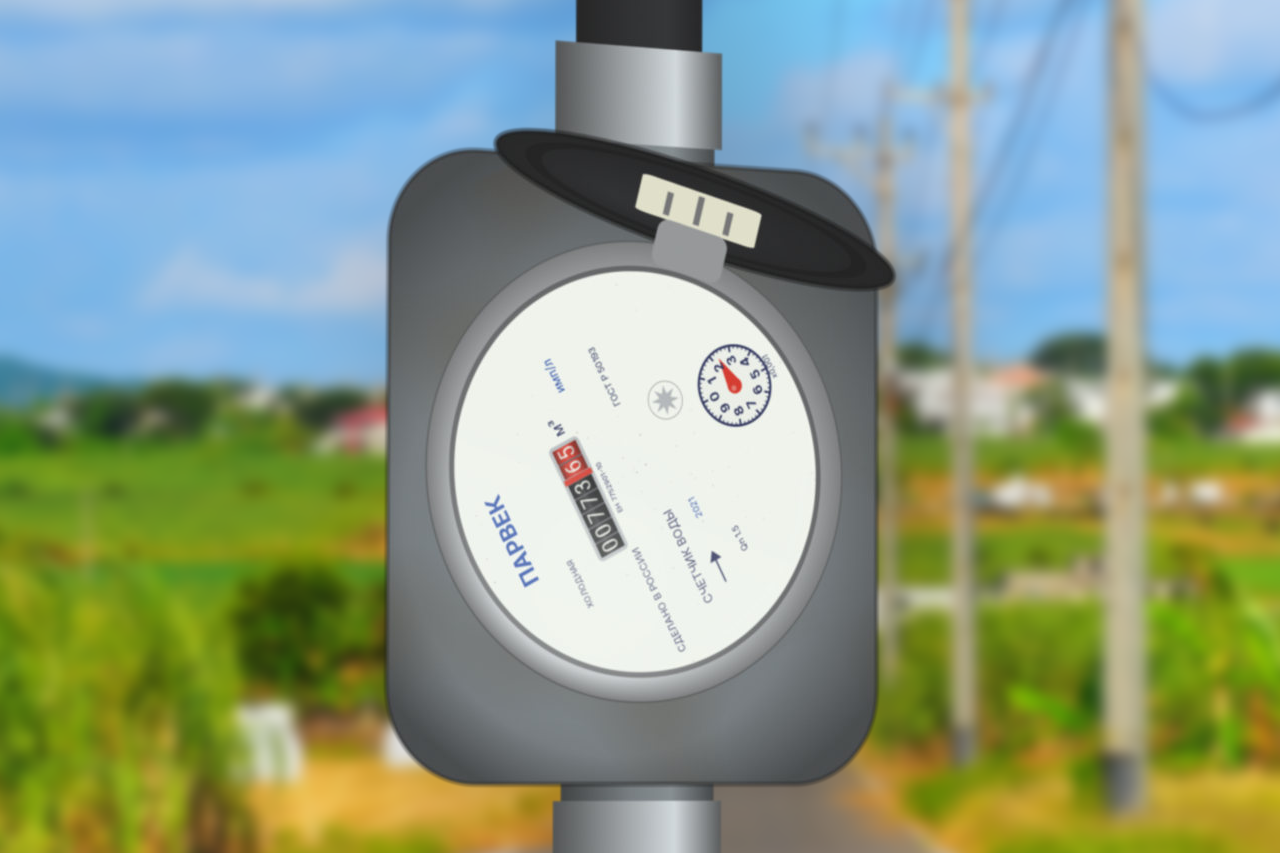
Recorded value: 773.652,m³
